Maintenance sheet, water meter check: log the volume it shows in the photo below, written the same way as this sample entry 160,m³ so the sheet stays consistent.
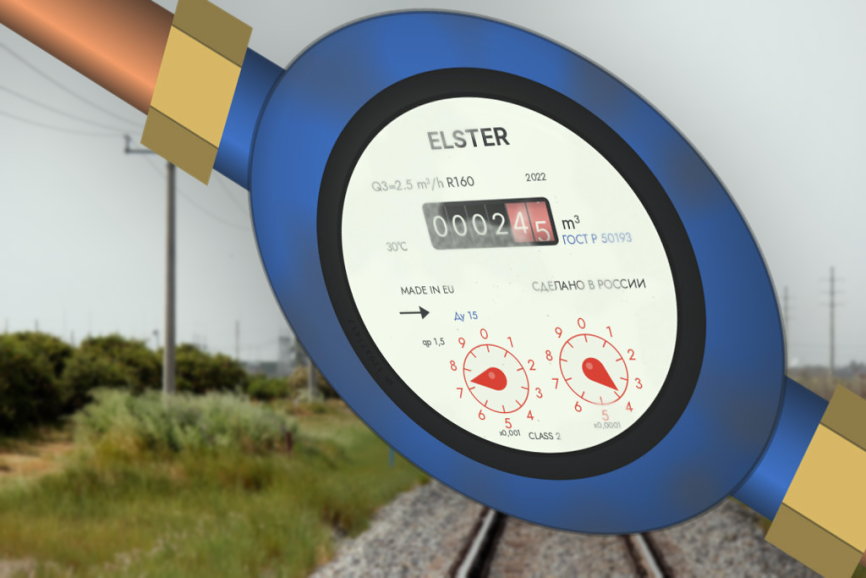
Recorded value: 2.4473,m³
